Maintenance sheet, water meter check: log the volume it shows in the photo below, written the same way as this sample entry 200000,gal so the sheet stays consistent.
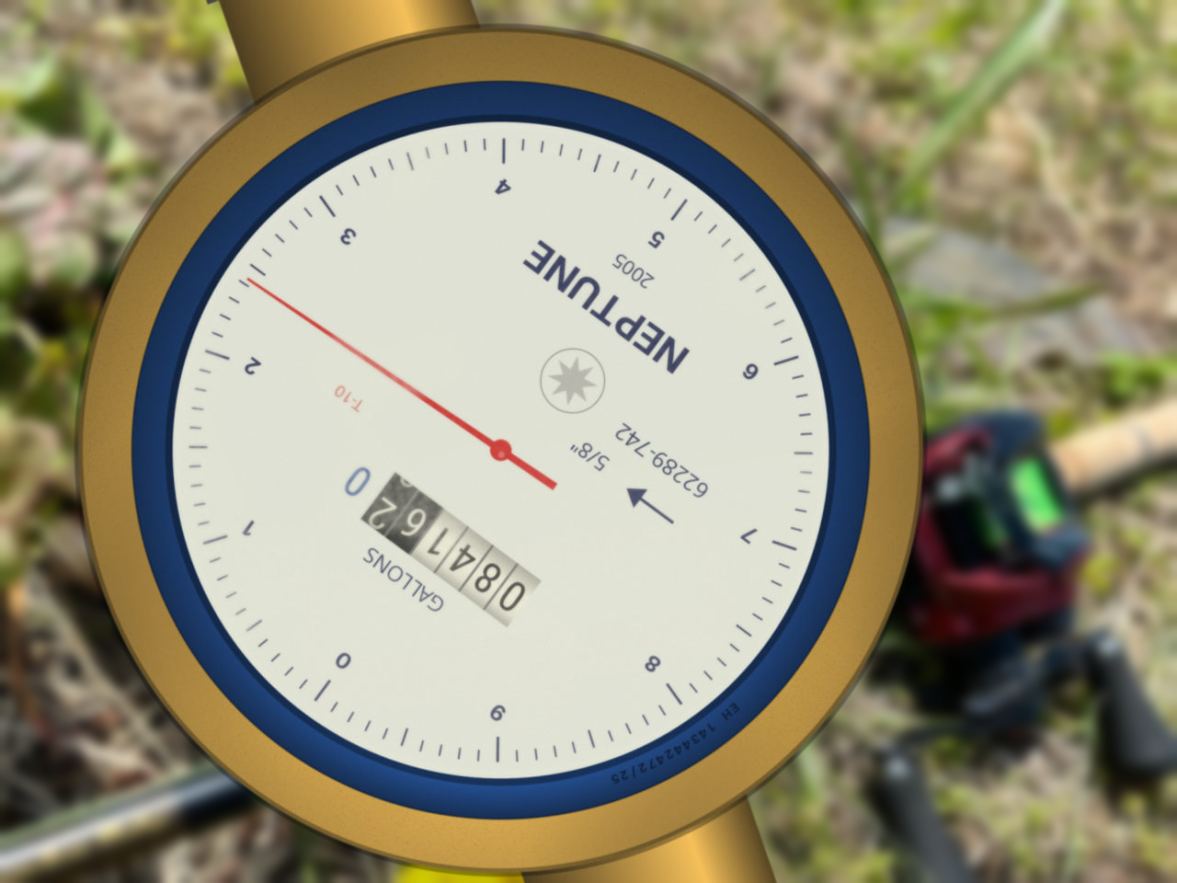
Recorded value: 841622.4,gal
